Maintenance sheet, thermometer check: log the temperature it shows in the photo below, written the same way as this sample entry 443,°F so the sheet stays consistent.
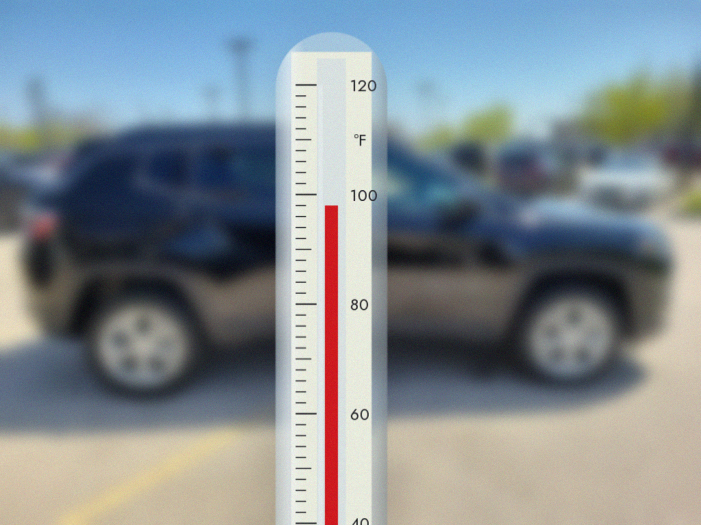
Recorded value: 98,°F
